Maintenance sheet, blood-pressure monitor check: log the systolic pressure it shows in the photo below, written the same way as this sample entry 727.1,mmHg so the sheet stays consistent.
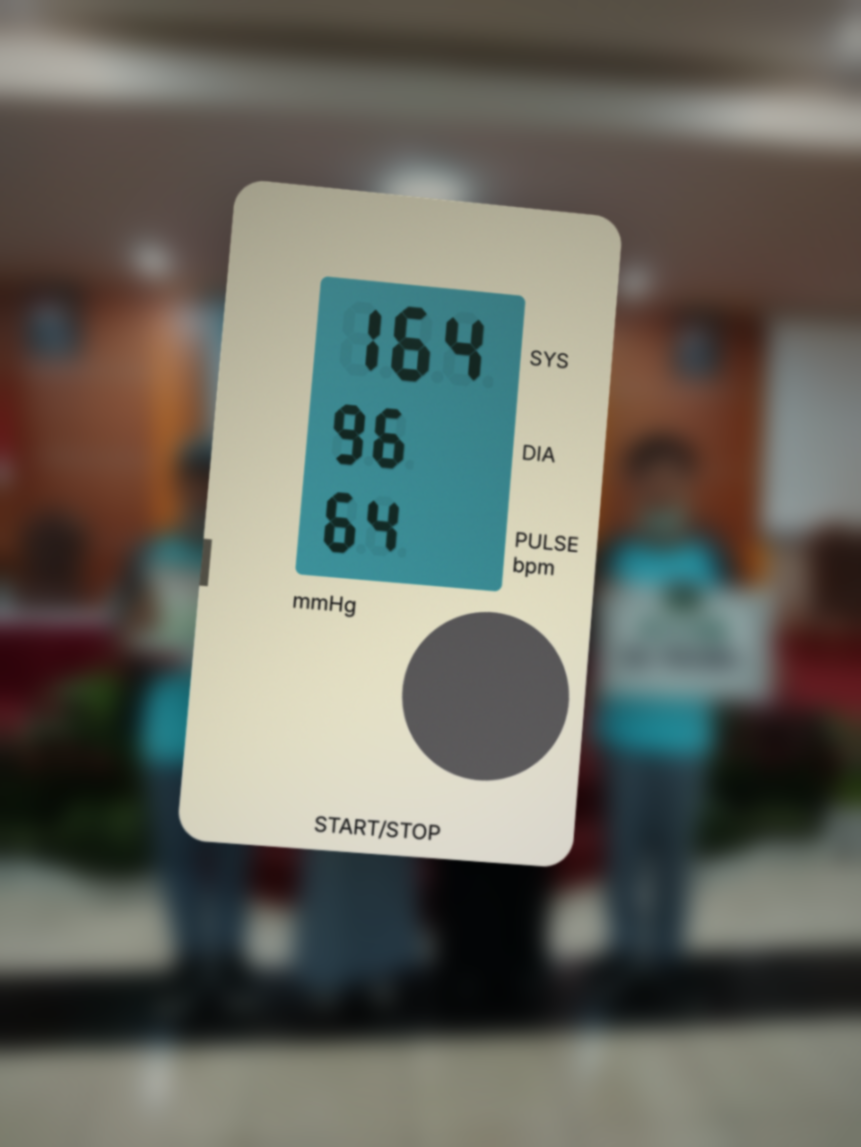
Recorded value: 164,mmHg
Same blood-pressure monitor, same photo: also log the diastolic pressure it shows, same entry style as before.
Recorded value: 96,mmHg
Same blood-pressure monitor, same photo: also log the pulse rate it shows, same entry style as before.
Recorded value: 64,bpm
